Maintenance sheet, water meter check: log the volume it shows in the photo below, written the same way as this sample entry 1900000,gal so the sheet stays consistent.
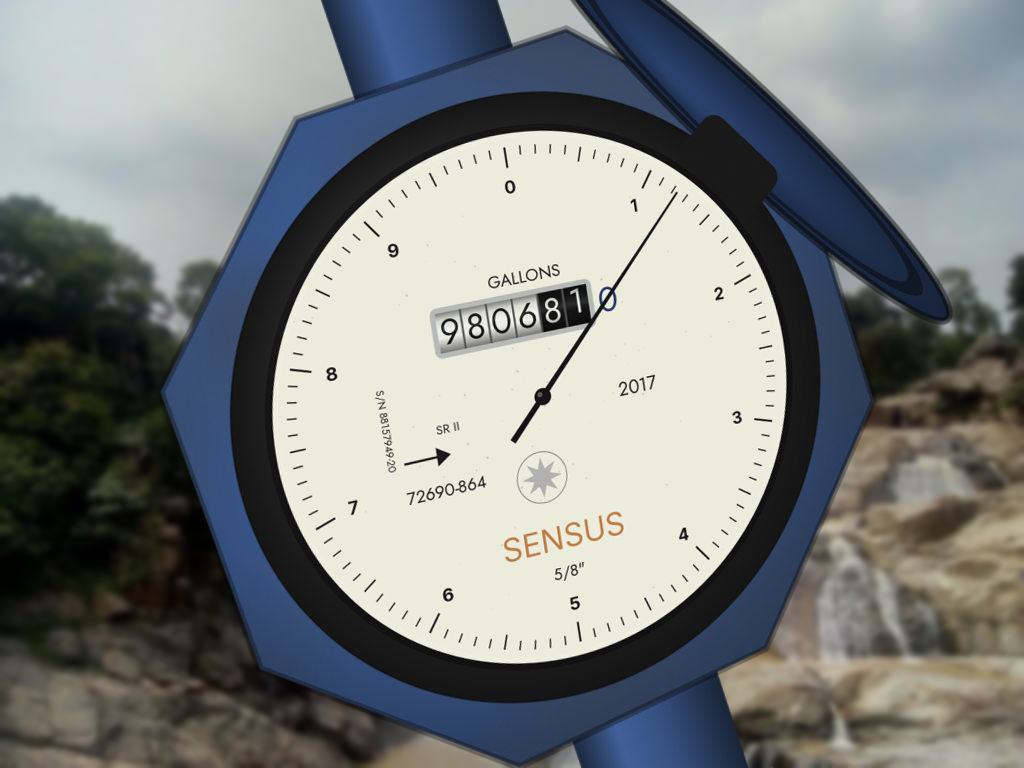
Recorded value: 9806811.2,gal
